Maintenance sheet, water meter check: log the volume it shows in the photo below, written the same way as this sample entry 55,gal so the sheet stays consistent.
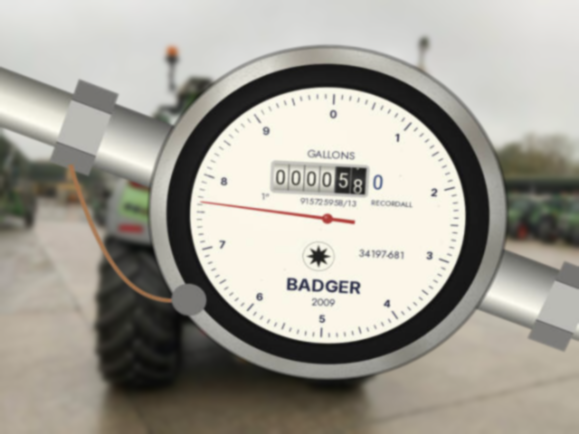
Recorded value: 577.6,gal
